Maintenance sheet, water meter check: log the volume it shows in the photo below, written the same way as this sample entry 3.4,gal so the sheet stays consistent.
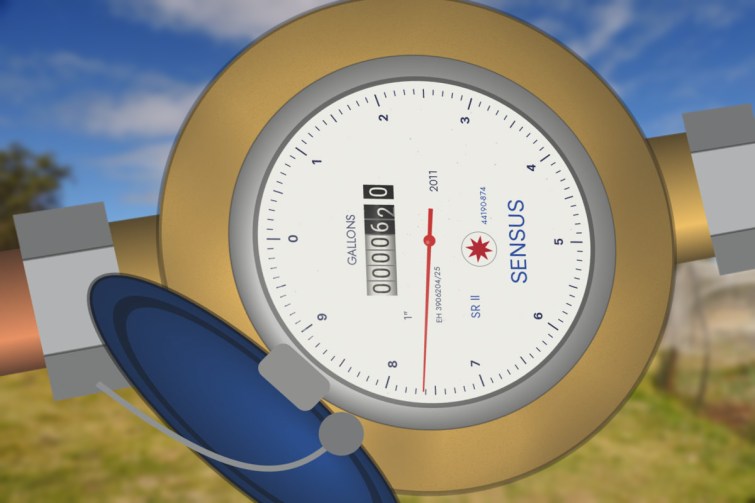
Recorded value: 617.6,gal
